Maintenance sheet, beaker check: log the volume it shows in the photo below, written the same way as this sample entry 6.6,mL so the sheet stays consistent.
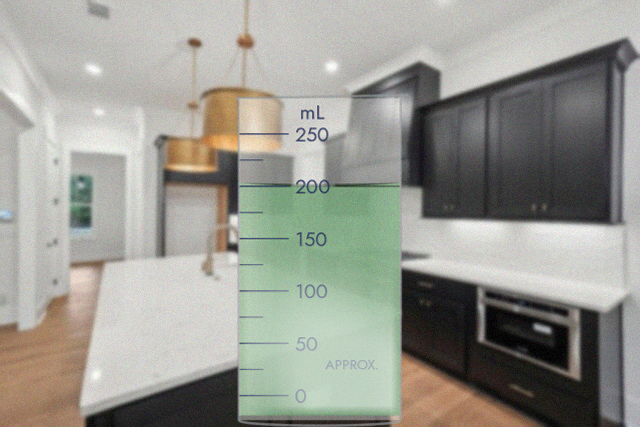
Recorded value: 200,mL
